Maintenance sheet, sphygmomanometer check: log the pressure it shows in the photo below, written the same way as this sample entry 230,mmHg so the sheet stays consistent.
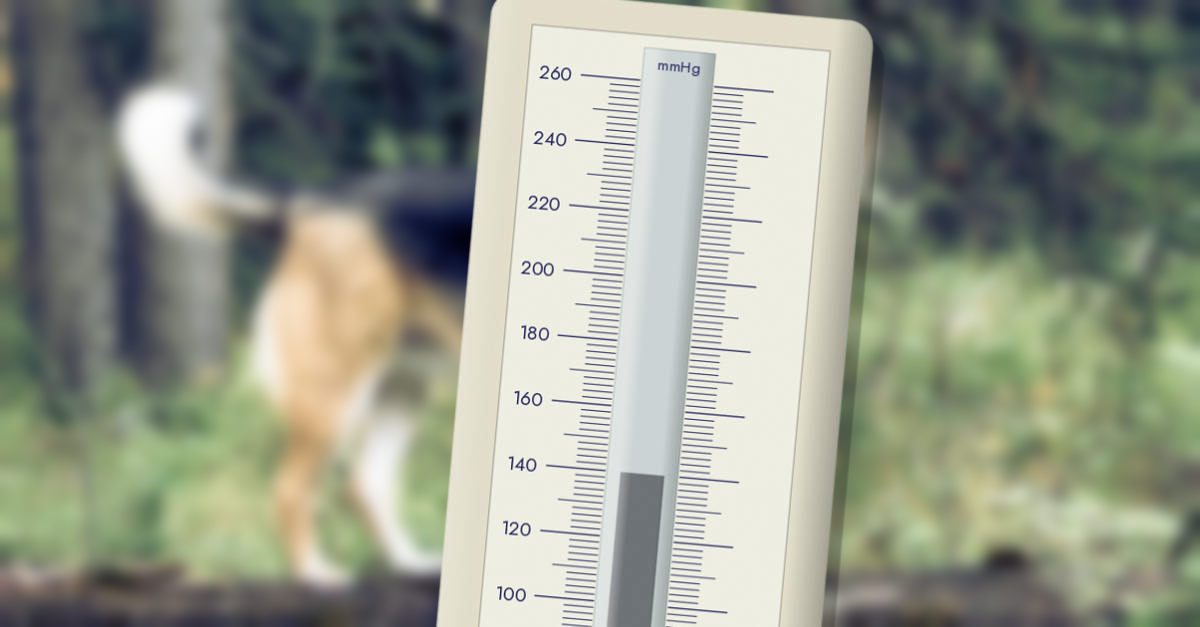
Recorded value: 140,mmHg
